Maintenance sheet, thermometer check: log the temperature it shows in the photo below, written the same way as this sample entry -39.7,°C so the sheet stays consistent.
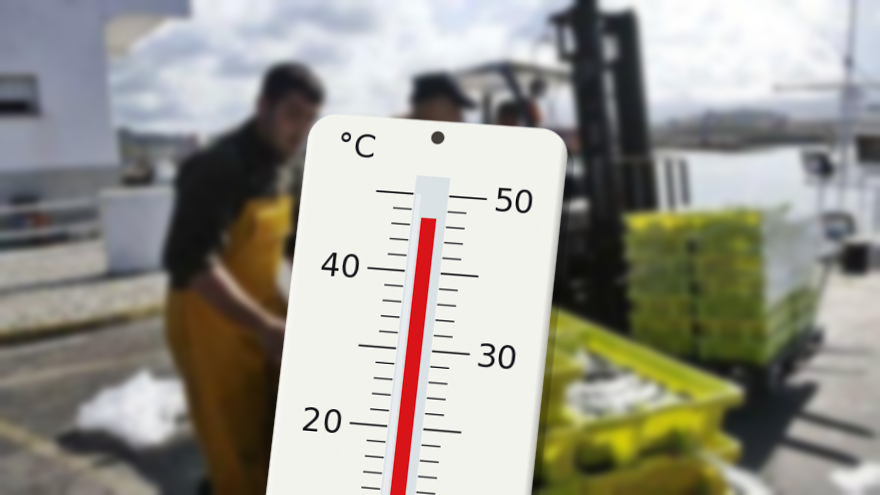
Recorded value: 47,°C
